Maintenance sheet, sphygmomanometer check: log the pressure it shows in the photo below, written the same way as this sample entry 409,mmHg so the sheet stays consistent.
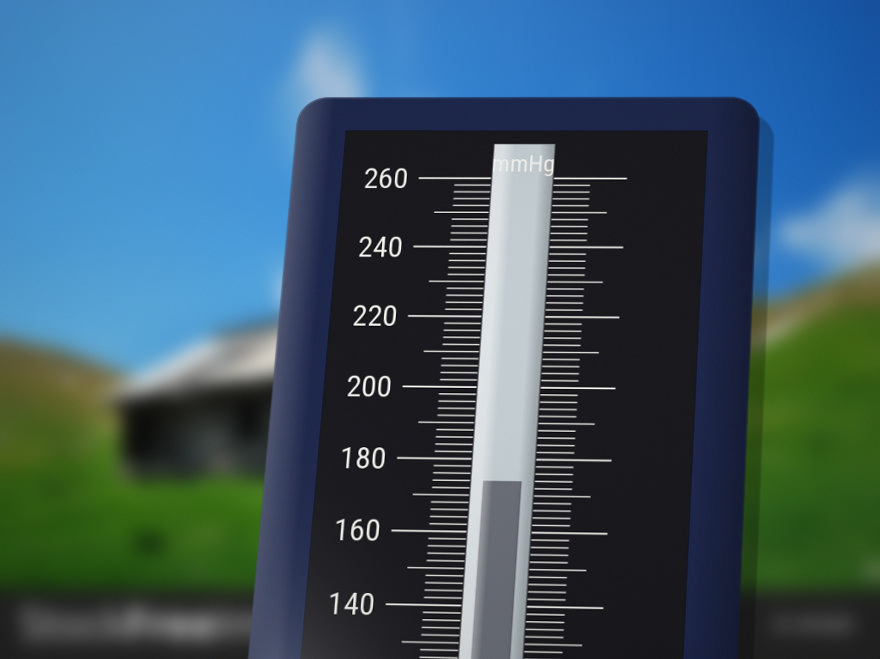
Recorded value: 174,mmHg
